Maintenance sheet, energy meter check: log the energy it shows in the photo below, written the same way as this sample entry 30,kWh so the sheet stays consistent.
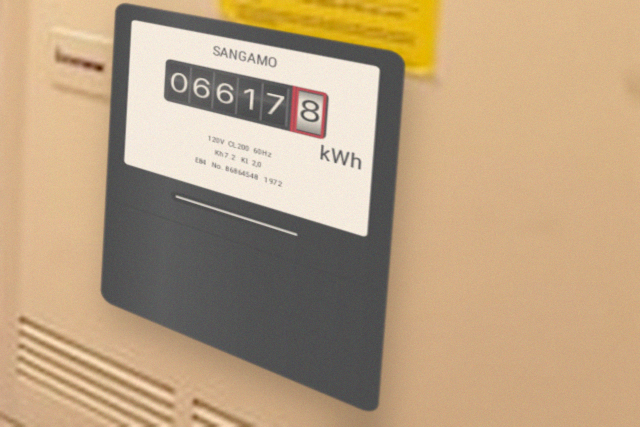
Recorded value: 6617.8,kWh
